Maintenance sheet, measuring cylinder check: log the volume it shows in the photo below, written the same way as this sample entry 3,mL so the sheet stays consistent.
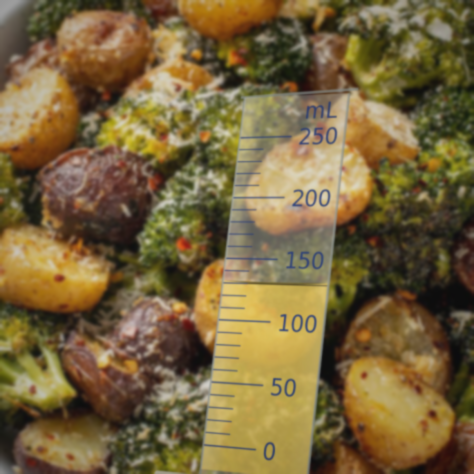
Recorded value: 130,mL
